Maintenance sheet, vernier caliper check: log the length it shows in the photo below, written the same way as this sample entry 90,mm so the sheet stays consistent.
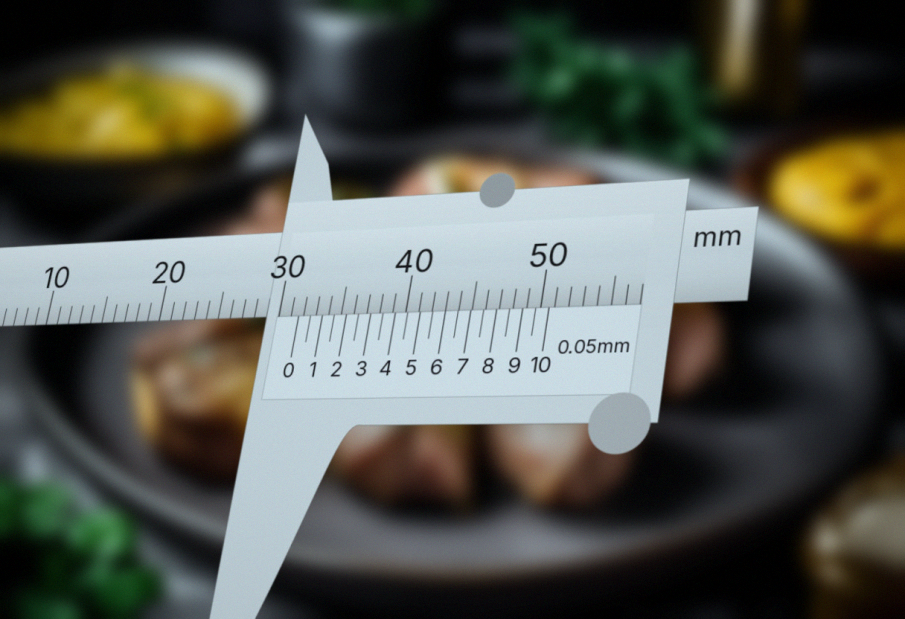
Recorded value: 31.6,mm
